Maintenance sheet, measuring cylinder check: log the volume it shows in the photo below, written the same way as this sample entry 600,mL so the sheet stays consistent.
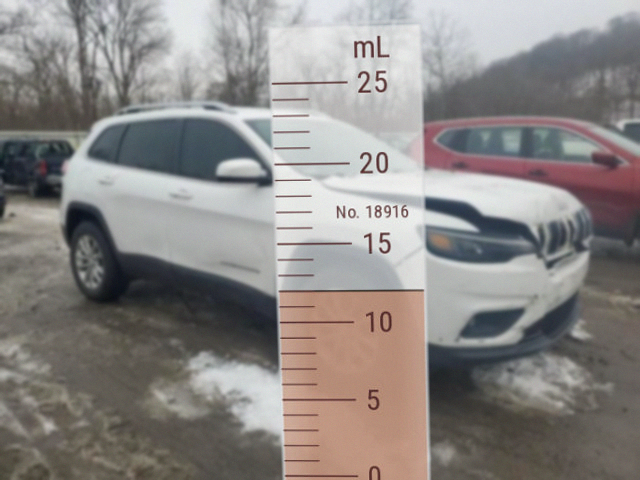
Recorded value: 12,mL
